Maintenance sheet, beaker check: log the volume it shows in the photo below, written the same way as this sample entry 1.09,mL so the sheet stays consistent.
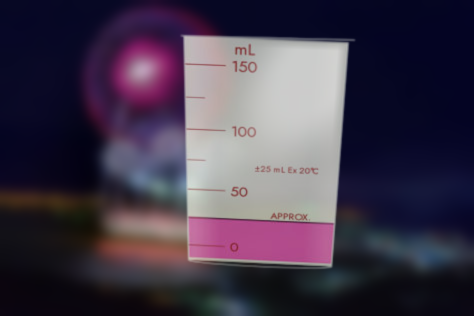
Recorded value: 25,mL
